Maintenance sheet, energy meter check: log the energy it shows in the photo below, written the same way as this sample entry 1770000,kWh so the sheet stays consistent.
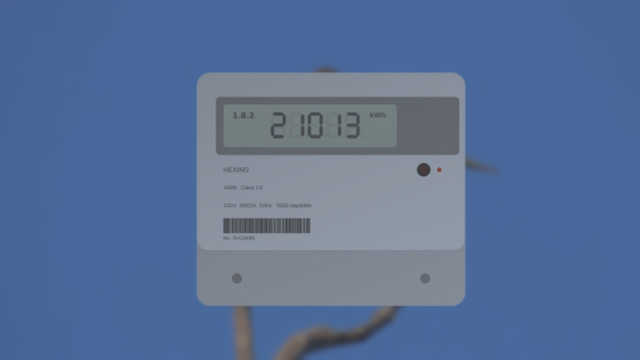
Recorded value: 21013,kWh
